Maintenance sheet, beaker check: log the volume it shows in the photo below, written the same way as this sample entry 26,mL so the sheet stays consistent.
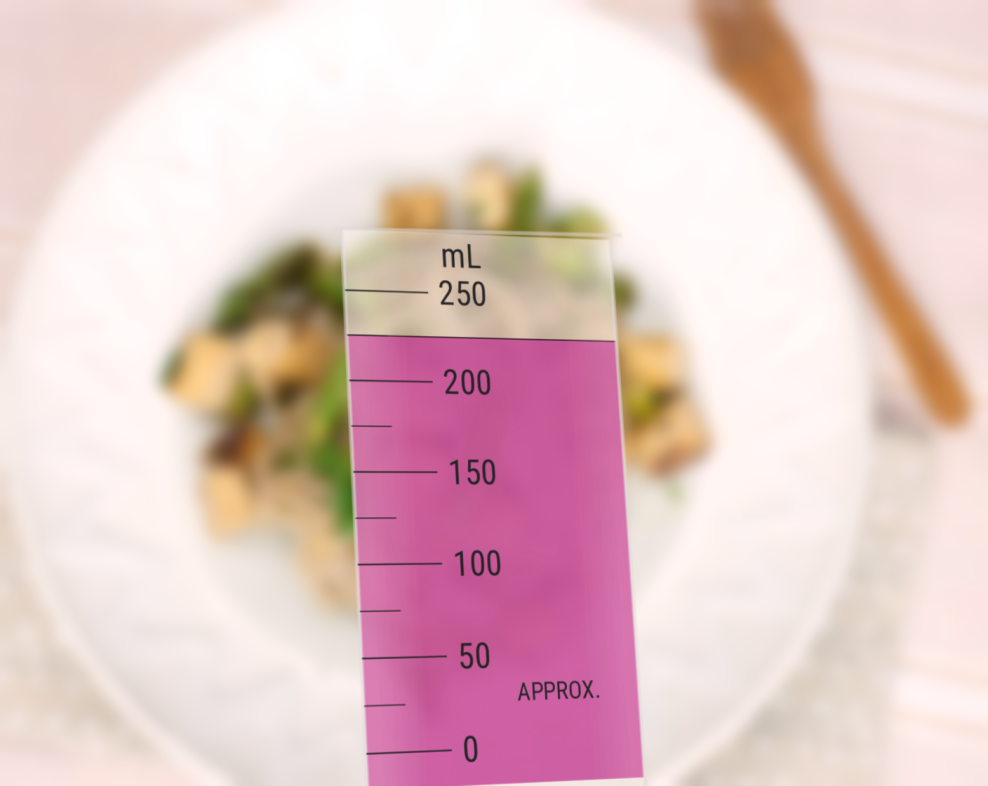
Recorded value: 225,mL
